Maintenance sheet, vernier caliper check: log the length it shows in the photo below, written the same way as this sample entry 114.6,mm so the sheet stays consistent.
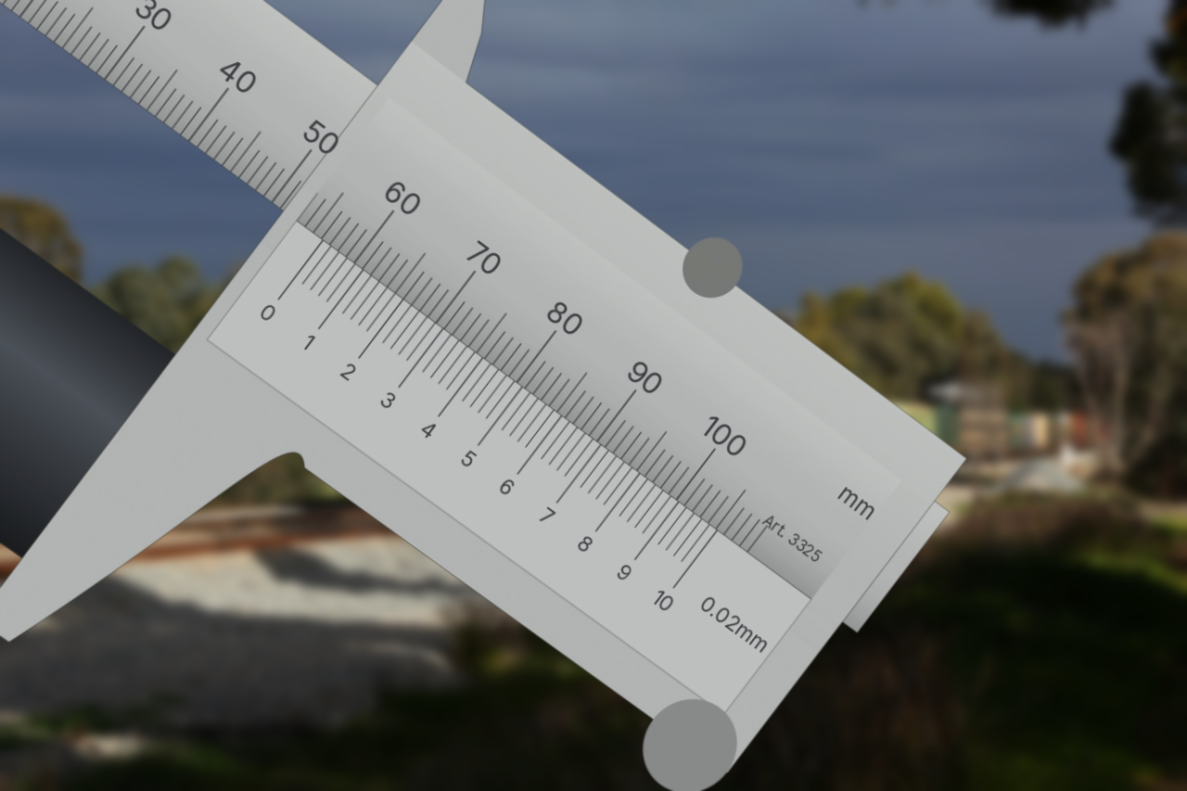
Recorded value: 56.2,mm
